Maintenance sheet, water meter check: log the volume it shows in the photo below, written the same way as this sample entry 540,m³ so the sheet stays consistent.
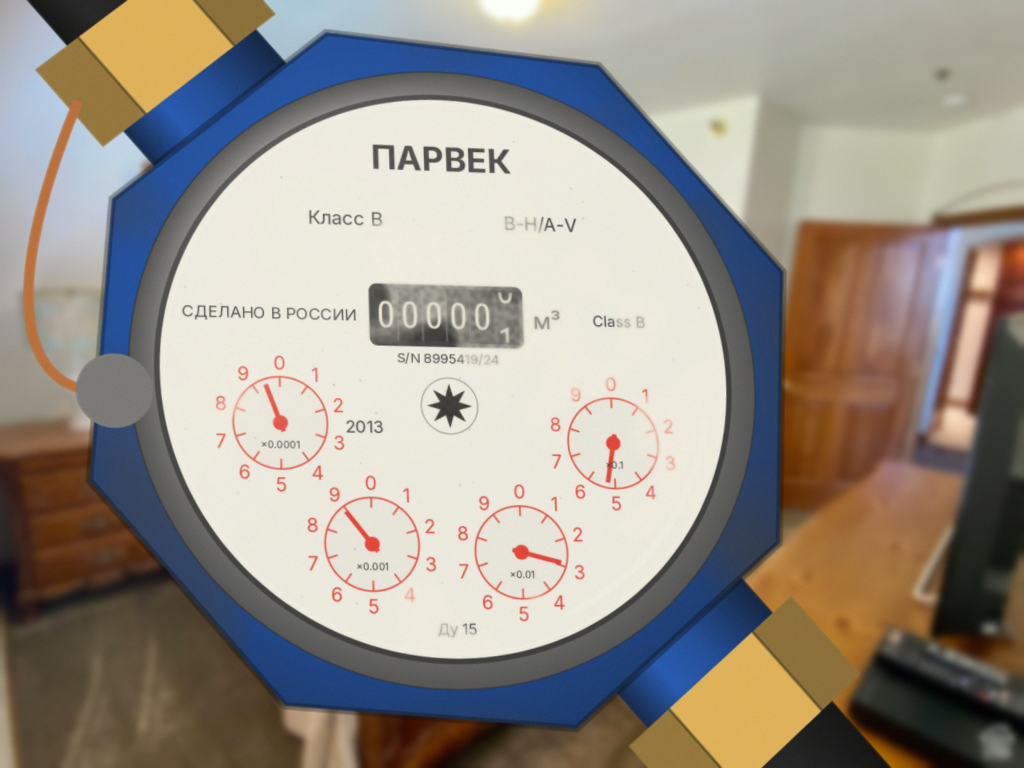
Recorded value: 0.5289,m³
